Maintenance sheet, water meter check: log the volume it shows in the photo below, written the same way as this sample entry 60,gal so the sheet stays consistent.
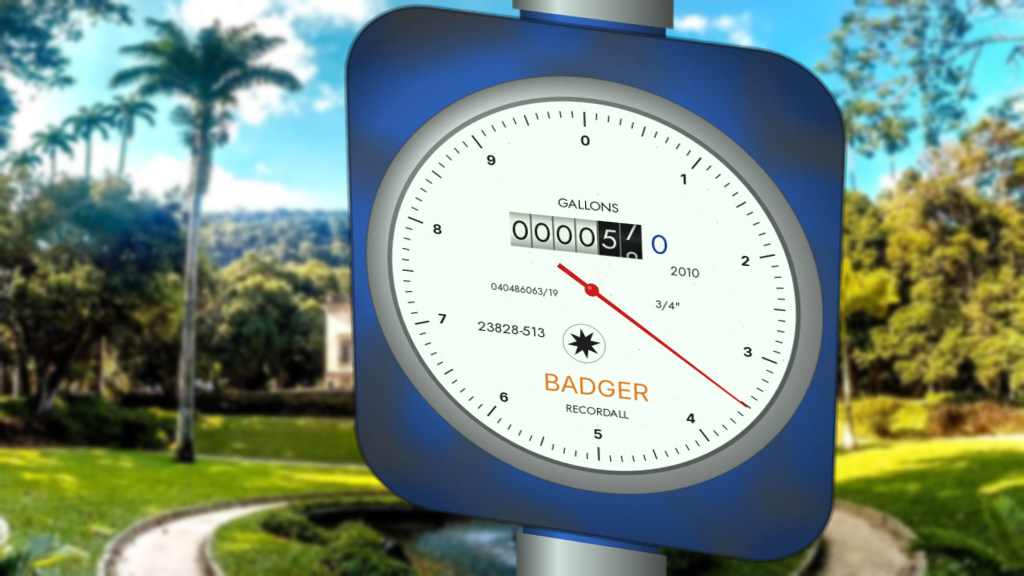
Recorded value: 573.5,gal
